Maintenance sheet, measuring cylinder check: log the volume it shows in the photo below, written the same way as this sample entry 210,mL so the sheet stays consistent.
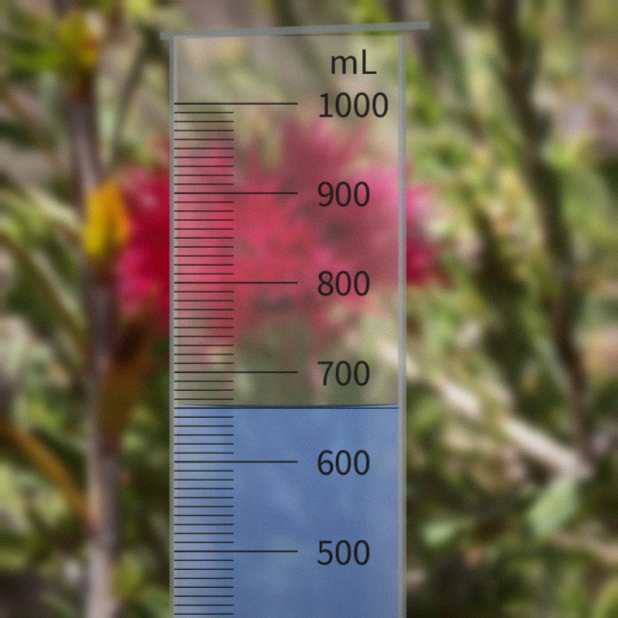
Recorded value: 660,mL
